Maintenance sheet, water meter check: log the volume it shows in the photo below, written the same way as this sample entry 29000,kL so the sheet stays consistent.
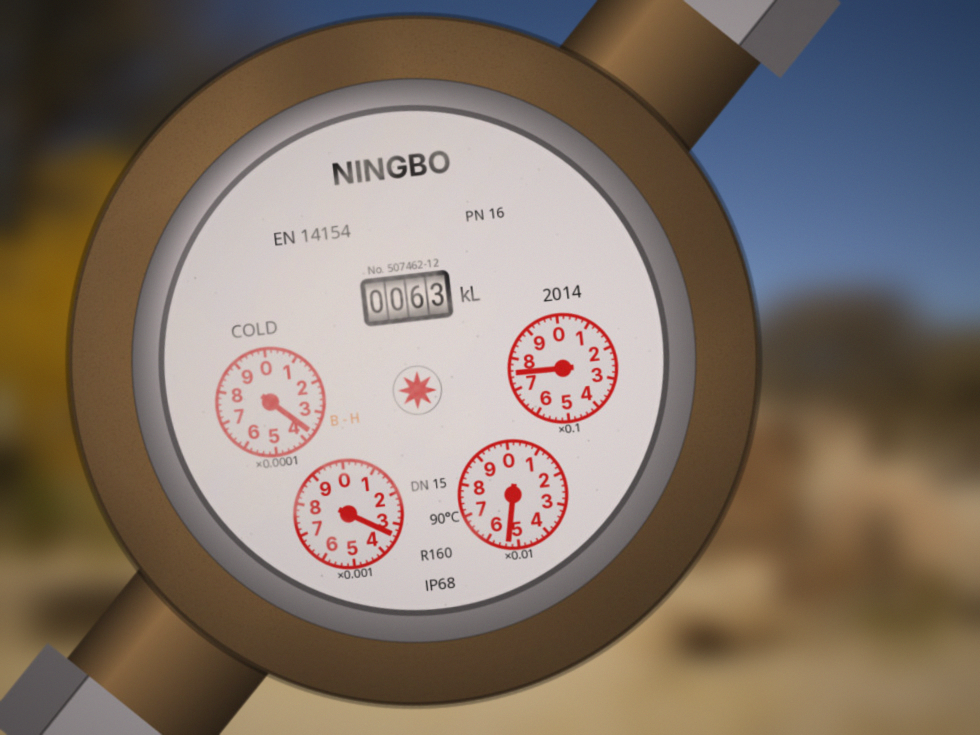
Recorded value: 63.7533,kL
